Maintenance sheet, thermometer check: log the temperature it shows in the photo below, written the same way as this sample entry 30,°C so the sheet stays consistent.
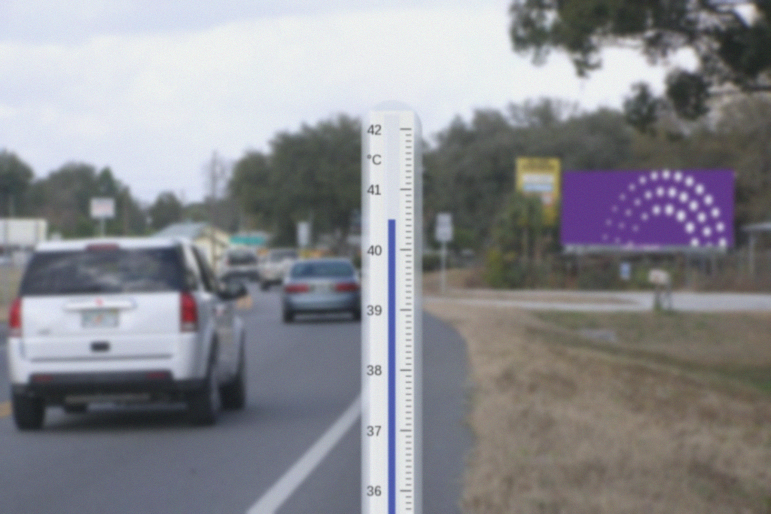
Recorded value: 40.5,°C
